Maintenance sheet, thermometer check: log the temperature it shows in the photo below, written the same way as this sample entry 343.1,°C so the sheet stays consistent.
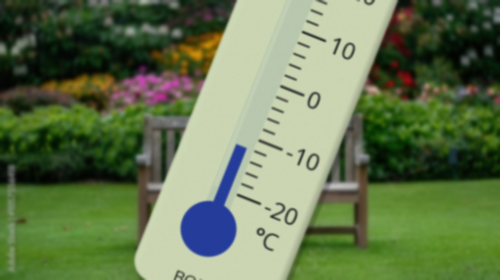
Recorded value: -12,°C
